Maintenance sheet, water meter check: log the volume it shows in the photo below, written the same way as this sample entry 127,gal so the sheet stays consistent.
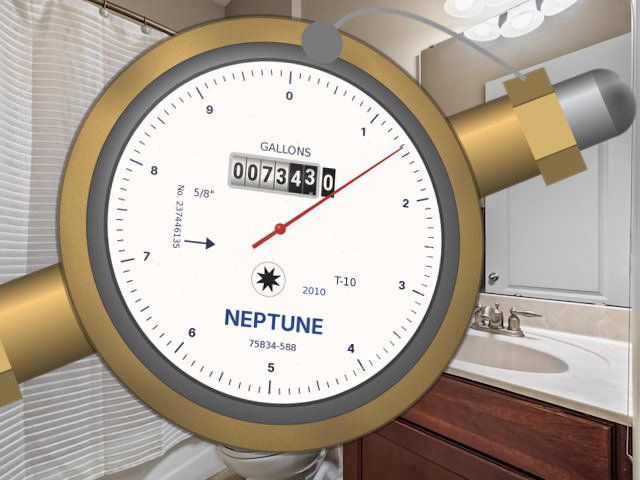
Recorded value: 73431.4,gal
